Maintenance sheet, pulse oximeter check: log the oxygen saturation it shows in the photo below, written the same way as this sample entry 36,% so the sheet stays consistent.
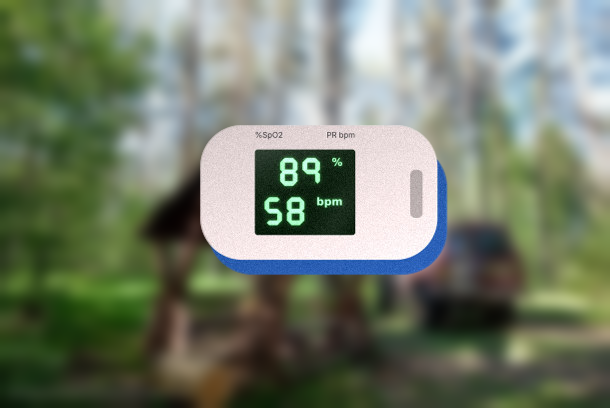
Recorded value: 89,%
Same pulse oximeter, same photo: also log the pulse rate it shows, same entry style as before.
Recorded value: 58,bpm
